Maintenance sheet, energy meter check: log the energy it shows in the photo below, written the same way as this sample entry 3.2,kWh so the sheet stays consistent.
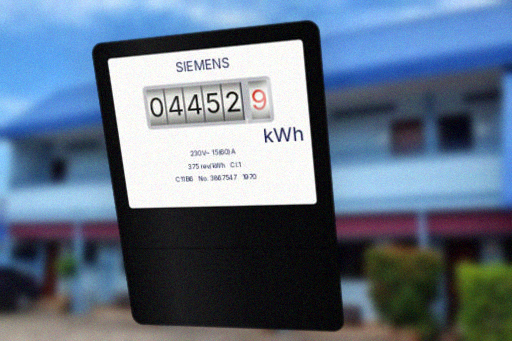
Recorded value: 4452.9,kWh
